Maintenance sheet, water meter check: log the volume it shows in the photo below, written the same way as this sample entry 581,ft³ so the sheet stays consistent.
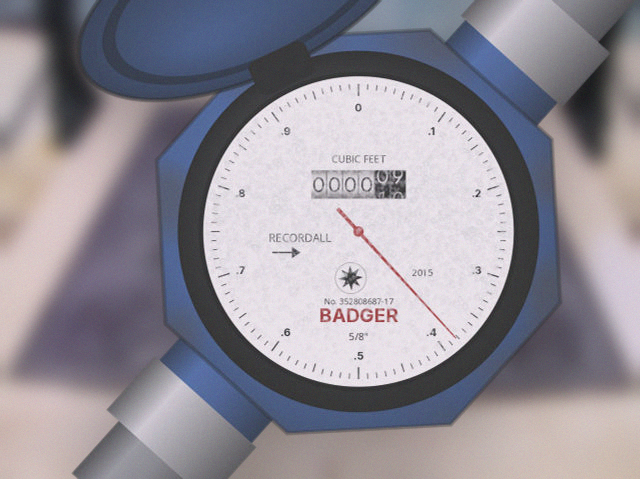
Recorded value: 9.38,ft³
